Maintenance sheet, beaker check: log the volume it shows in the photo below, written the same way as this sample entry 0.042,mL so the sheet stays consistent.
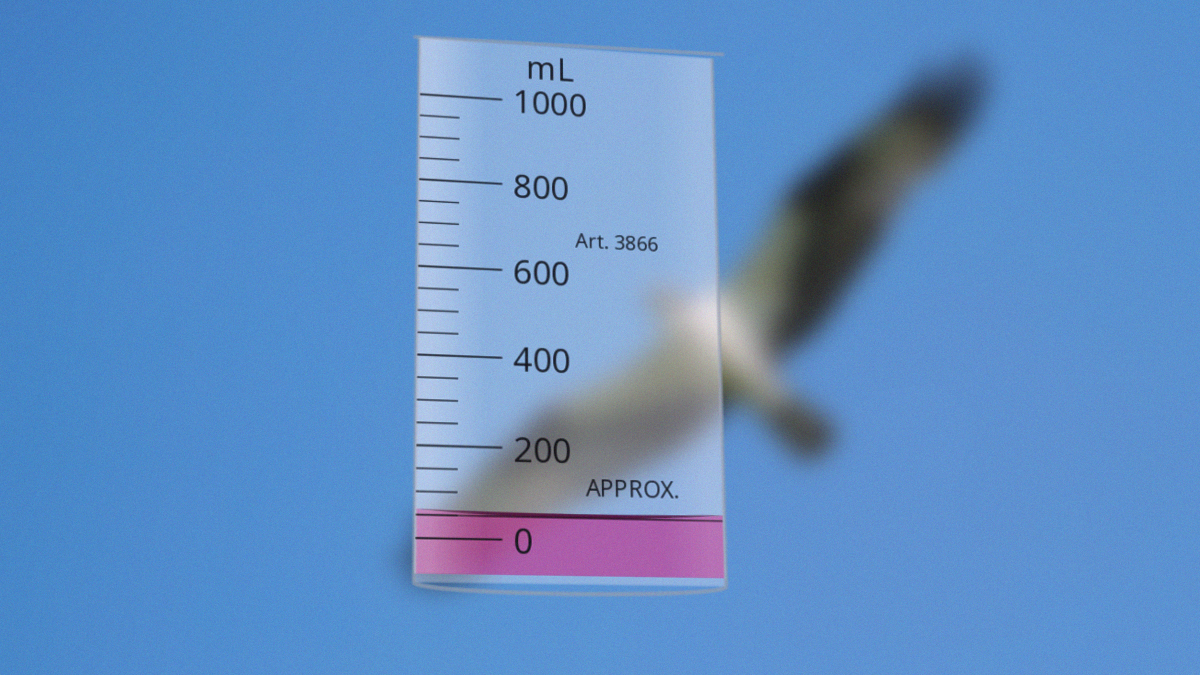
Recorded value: 50,mL
